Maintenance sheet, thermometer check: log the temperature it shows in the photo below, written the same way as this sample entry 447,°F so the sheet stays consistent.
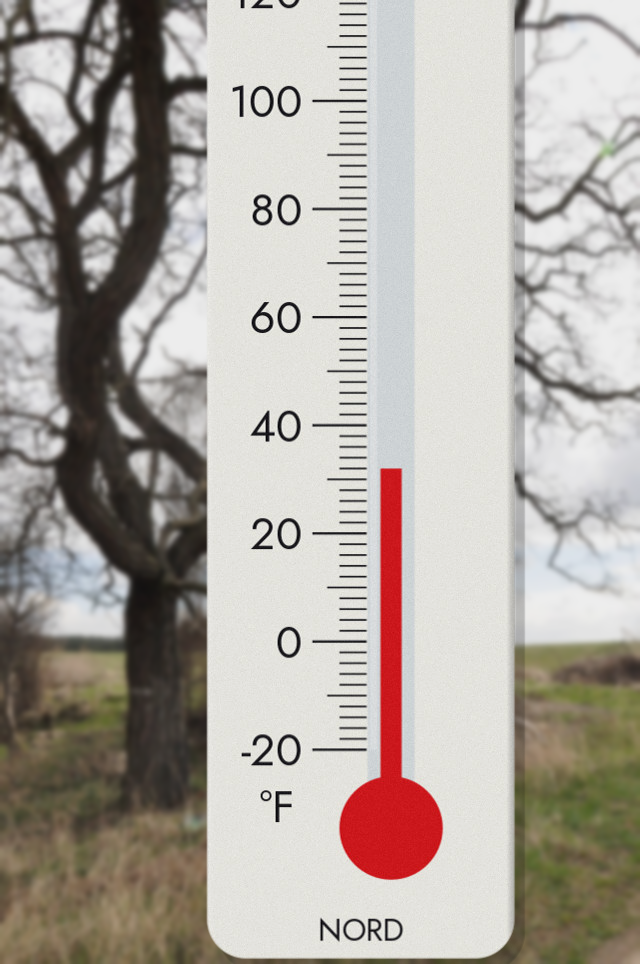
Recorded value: 32,°F
